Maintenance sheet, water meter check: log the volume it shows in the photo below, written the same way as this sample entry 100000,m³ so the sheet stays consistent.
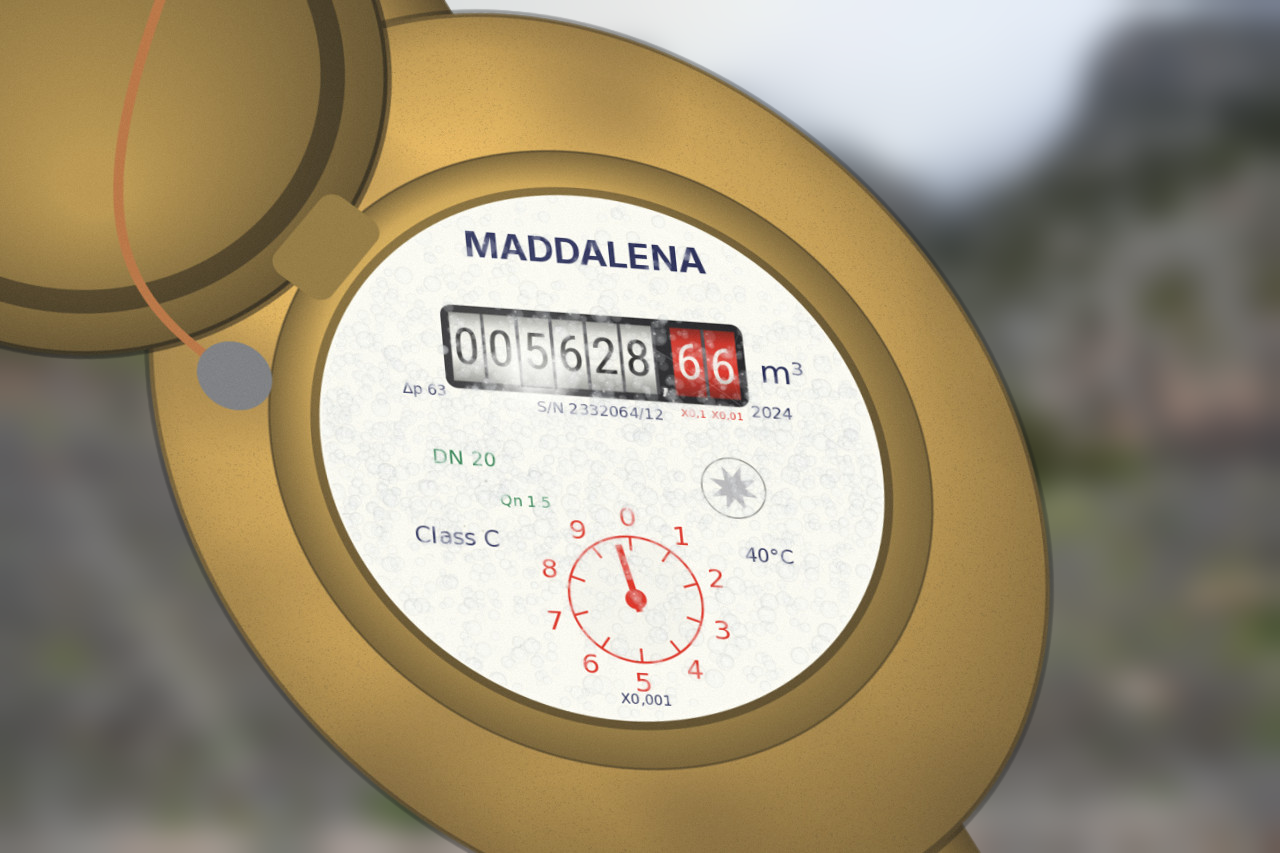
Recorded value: 5628.659,m³
